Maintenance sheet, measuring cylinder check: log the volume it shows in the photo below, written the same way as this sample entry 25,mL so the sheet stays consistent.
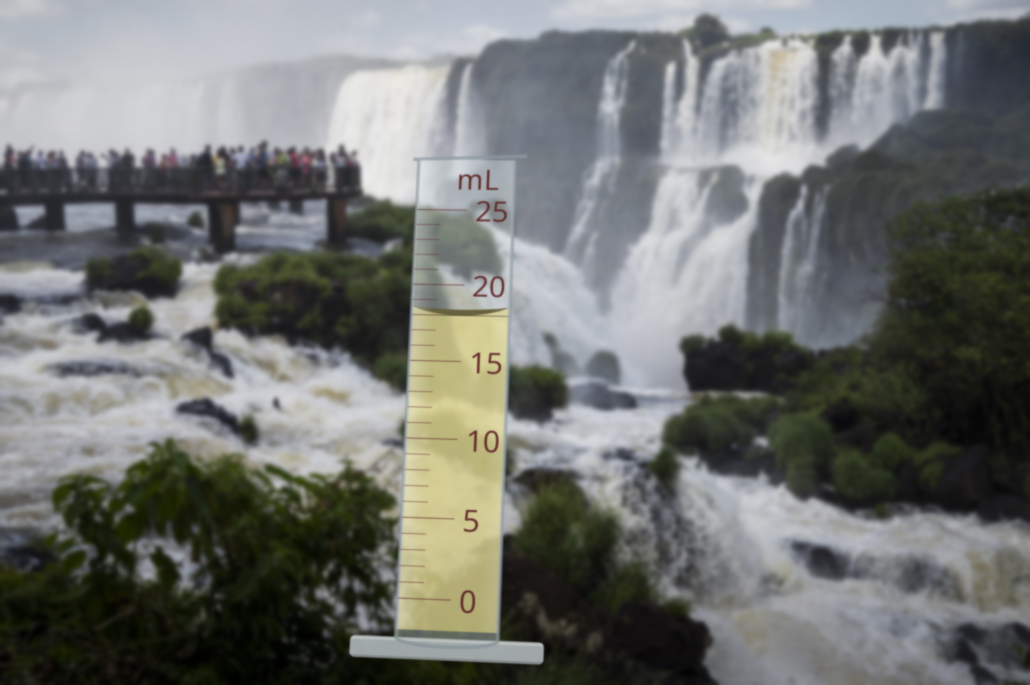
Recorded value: 18,mL
